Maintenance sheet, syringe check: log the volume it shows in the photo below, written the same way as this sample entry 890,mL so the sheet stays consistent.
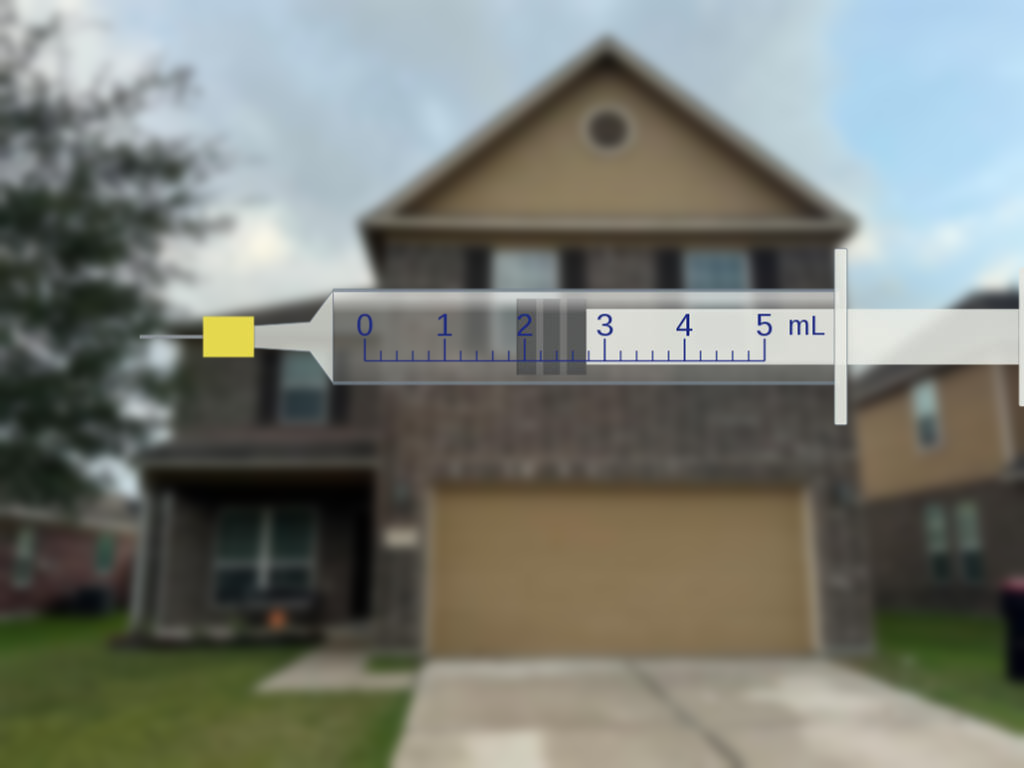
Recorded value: 1.9,mL
